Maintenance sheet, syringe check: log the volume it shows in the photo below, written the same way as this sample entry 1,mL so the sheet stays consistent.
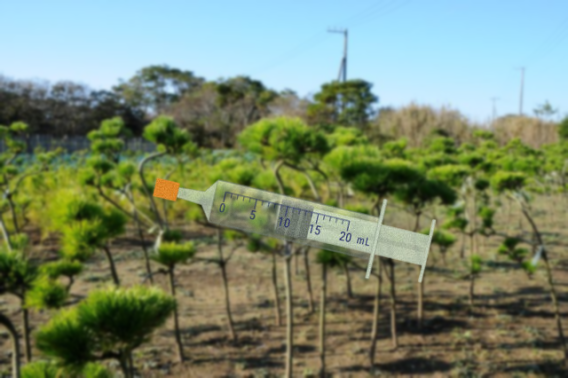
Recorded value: 9,mL
